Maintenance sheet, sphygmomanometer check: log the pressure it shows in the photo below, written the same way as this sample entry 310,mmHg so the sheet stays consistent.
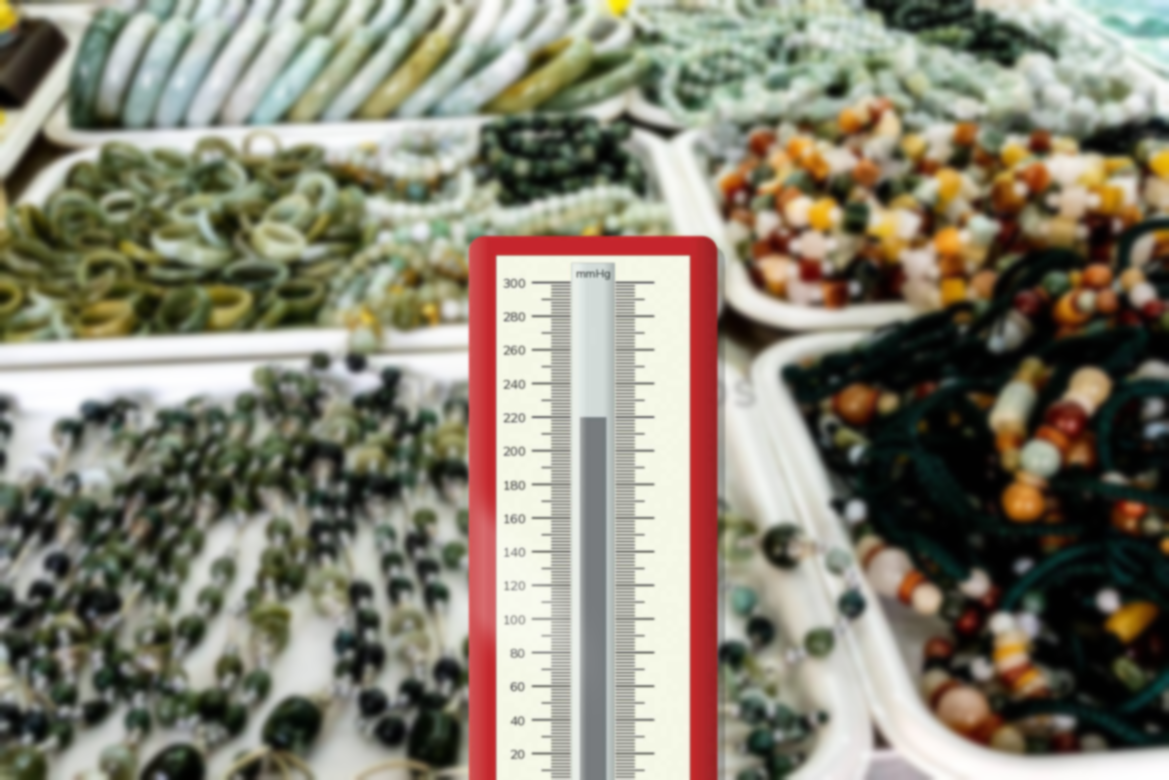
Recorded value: 220,mmHg
